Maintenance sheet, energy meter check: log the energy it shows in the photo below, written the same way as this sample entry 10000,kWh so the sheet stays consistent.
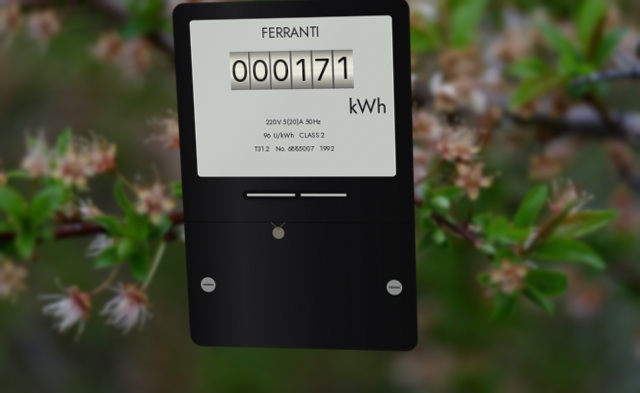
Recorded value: 171,kWh
